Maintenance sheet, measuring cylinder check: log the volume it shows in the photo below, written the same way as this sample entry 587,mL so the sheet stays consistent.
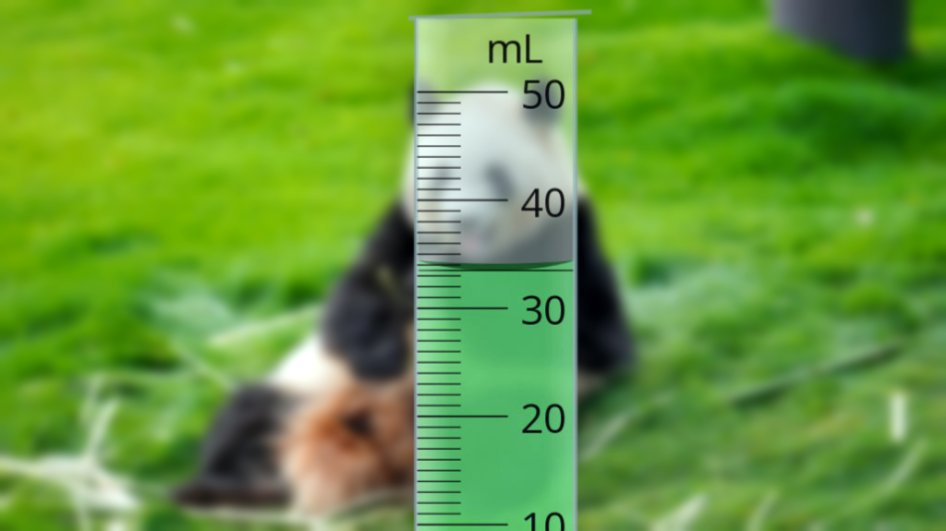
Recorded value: 33.5,mL
